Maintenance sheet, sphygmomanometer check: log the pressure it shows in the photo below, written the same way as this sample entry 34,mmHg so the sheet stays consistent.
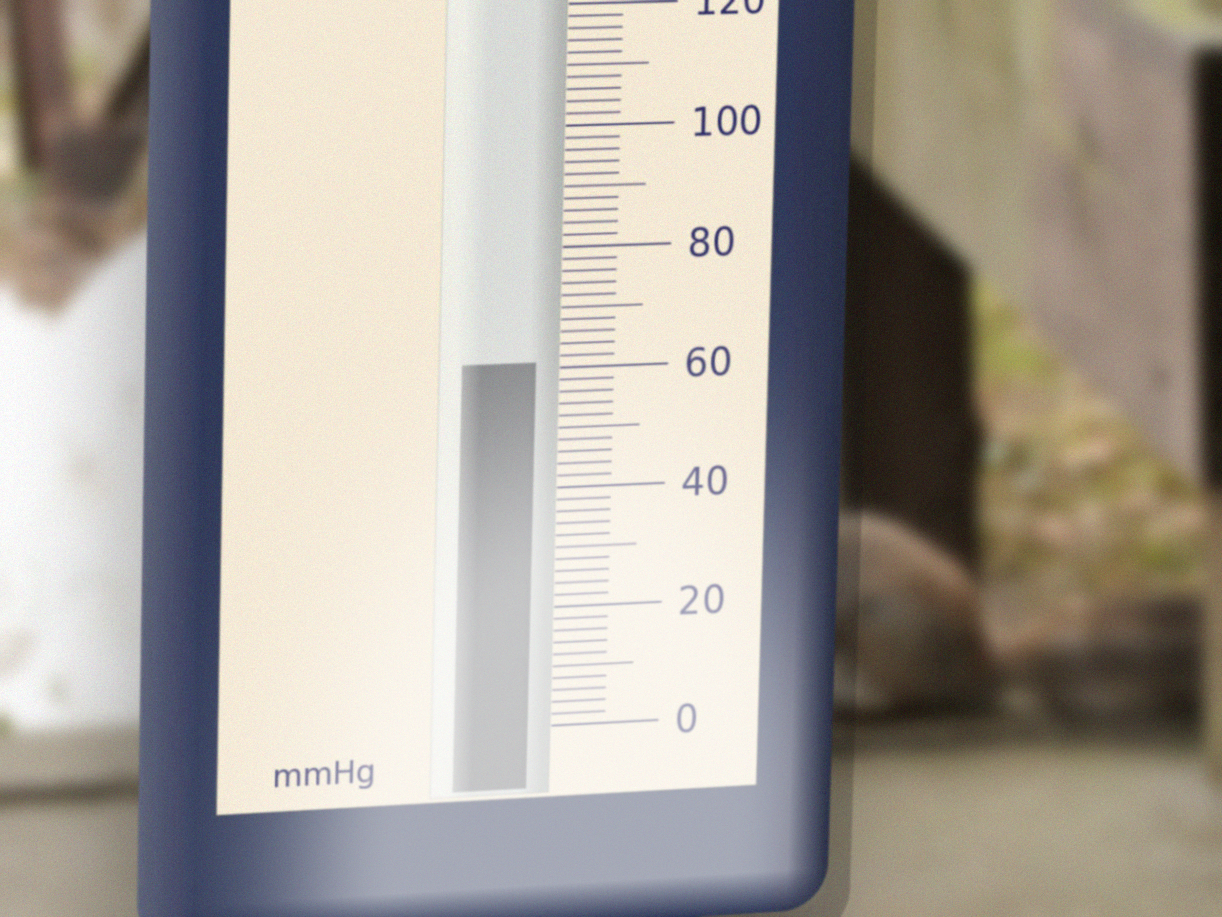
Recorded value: 61,mmHg
